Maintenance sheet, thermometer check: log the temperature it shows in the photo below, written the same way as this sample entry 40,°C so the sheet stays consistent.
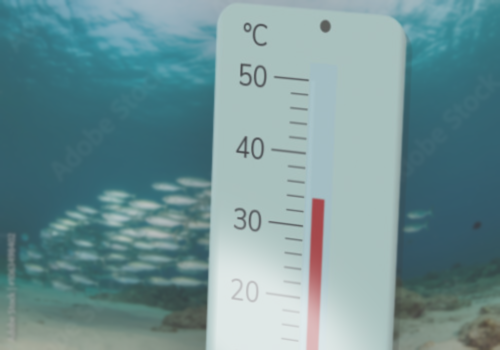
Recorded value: 34,°C
